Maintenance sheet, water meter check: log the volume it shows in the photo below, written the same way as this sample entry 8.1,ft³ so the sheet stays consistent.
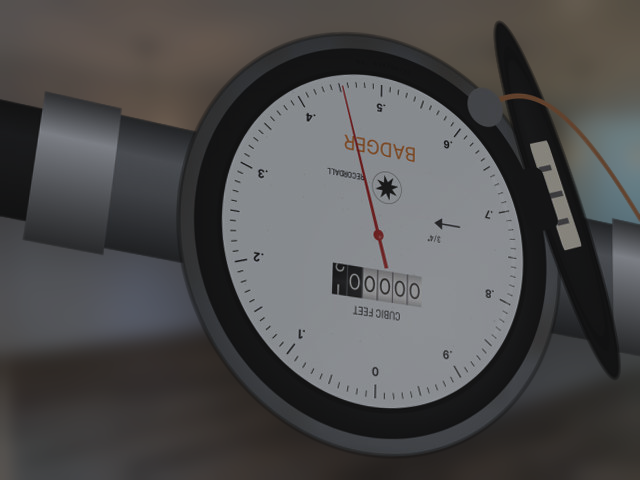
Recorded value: 1.45,ft³
